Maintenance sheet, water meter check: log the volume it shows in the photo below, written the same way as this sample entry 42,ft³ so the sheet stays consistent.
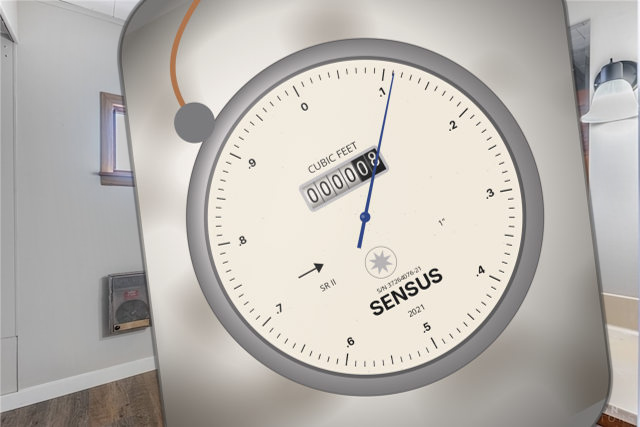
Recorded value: 8.11,ft³
